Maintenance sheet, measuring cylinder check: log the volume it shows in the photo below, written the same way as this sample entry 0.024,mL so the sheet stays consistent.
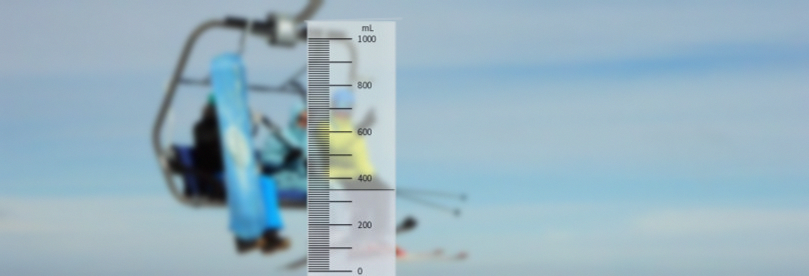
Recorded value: 350,mL
